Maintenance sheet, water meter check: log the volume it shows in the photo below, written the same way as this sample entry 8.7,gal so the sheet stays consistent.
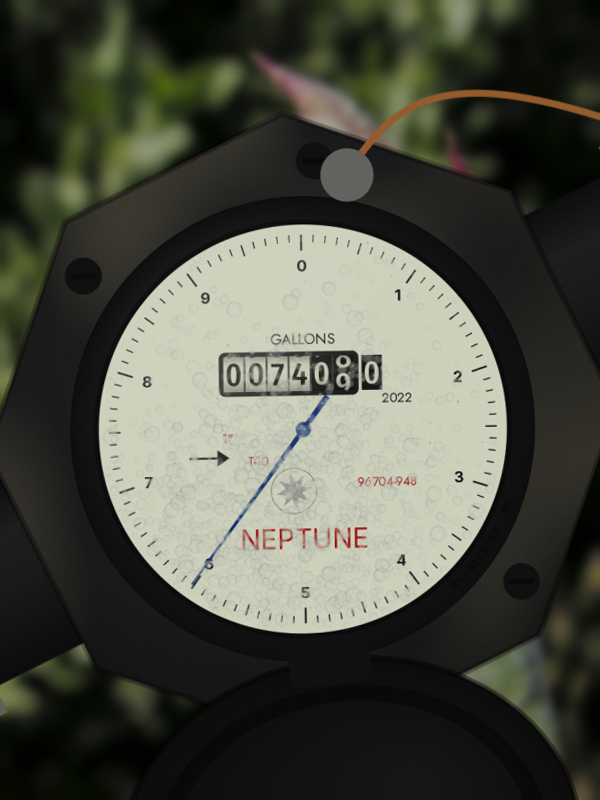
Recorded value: 74086.0,gal
